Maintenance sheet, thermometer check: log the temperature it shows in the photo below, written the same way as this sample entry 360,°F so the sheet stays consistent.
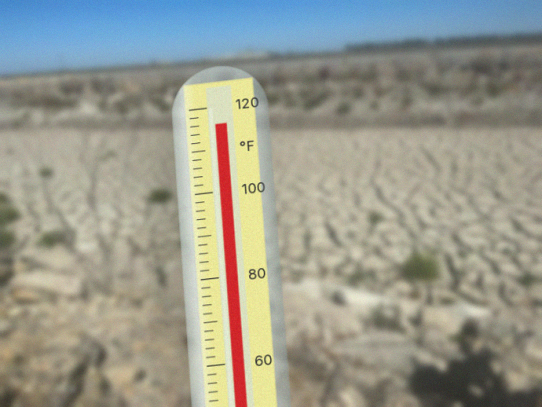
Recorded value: 116,°F
